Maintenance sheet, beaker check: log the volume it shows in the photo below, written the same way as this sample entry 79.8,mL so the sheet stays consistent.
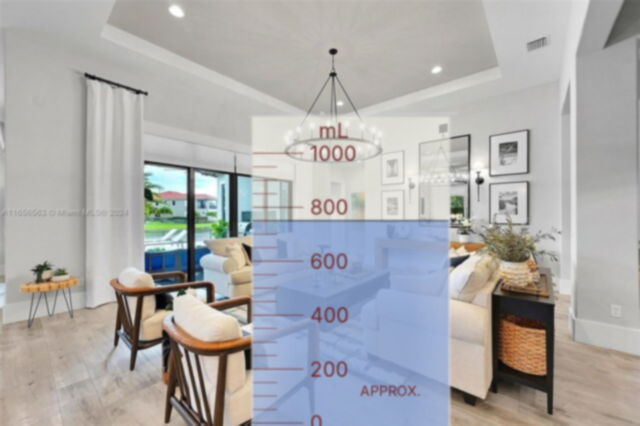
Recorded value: 750,mL
